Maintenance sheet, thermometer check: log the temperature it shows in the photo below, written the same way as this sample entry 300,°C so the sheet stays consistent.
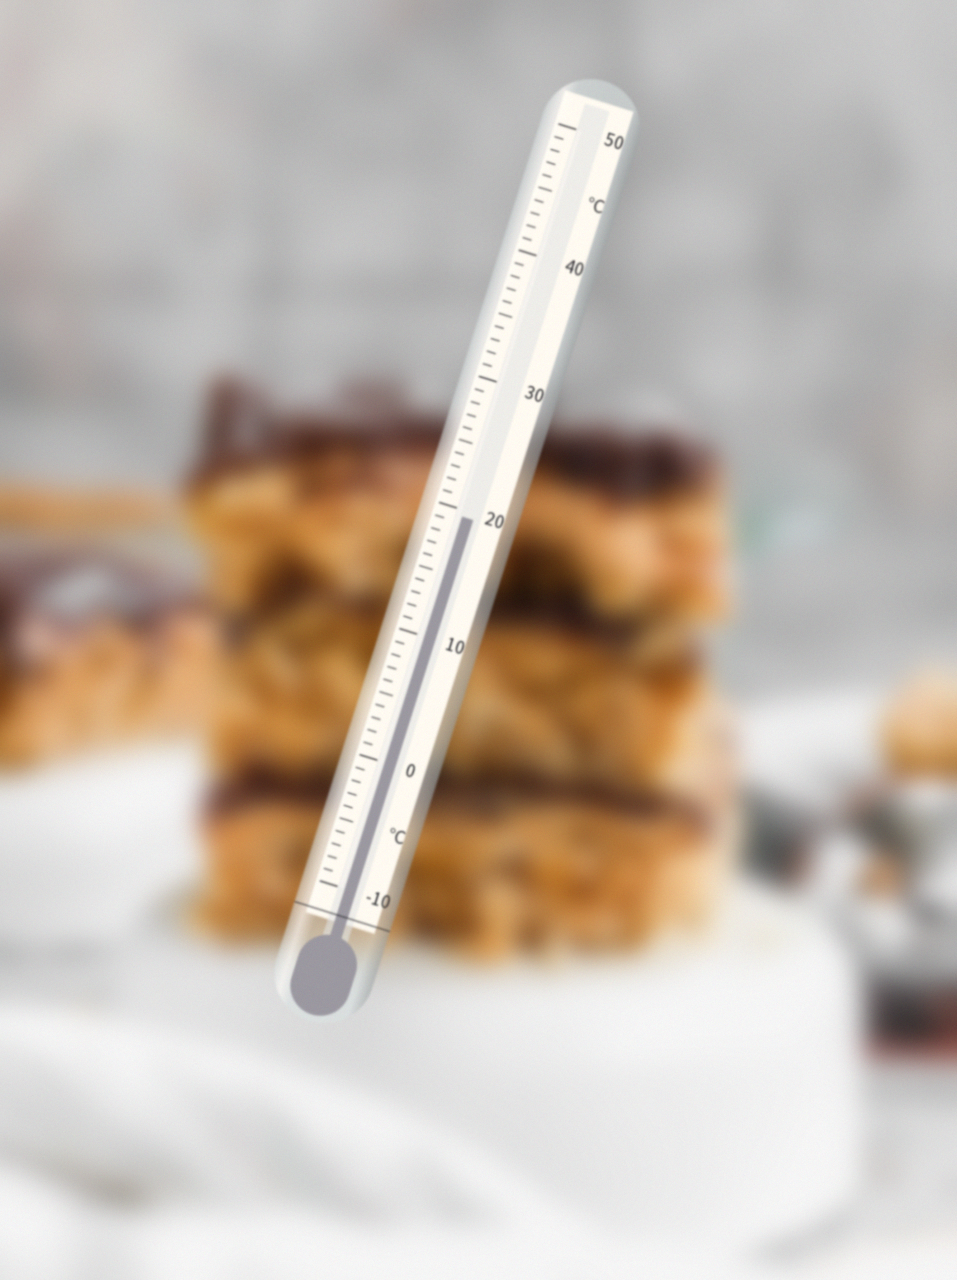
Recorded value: 19.5,°C
